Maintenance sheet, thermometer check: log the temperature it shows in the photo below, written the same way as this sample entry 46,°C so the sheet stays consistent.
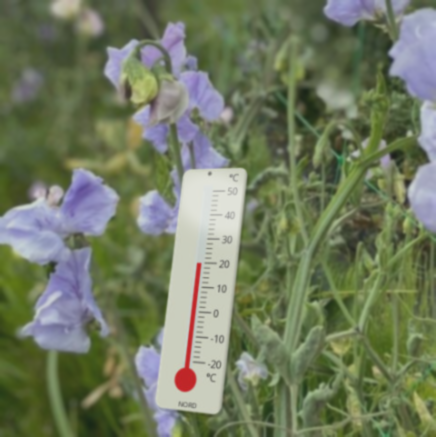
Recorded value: 20,°C
